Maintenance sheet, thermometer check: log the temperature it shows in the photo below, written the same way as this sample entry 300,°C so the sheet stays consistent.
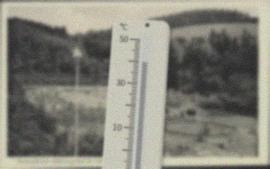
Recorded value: 40,°C
